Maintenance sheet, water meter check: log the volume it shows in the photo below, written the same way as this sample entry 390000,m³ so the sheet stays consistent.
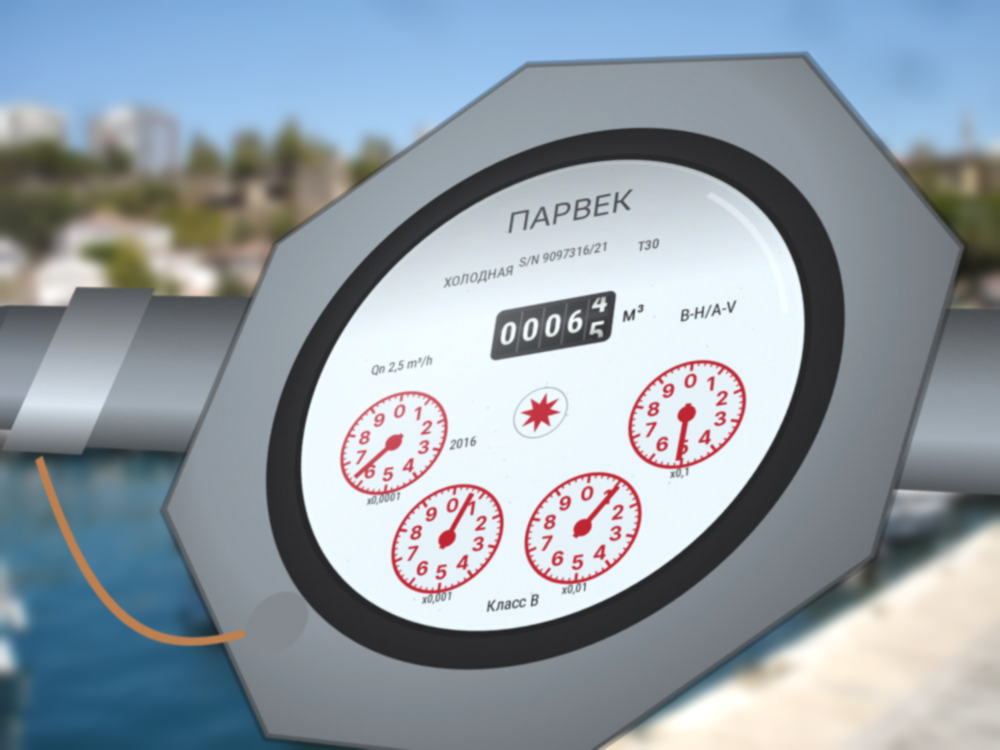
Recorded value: 64.5106,m³
